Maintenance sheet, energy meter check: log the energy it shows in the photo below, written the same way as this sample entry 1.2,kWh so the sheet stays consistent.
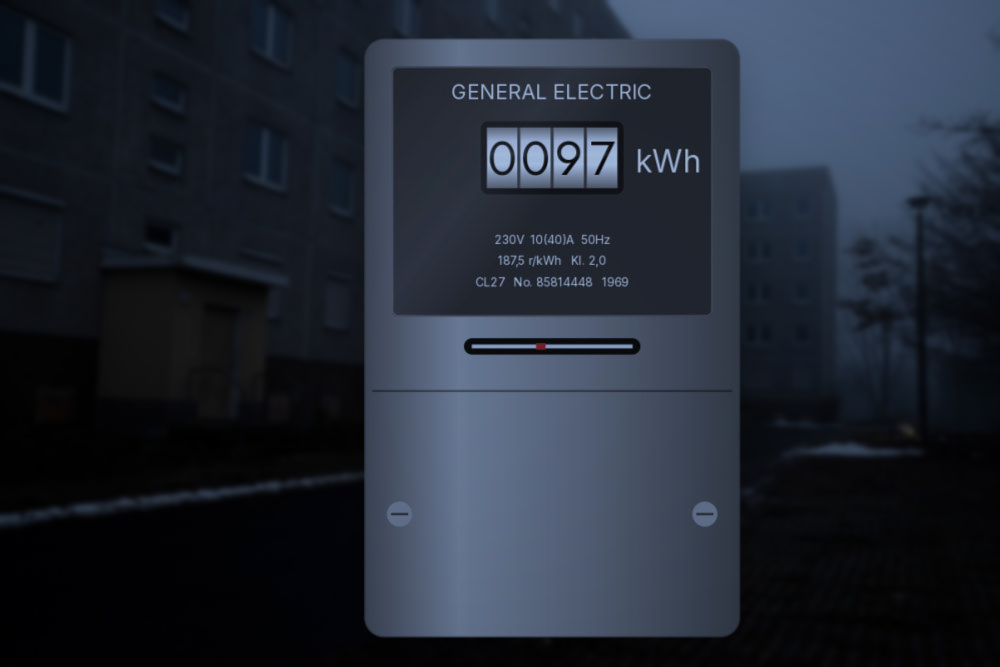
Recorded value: 97,kWh
